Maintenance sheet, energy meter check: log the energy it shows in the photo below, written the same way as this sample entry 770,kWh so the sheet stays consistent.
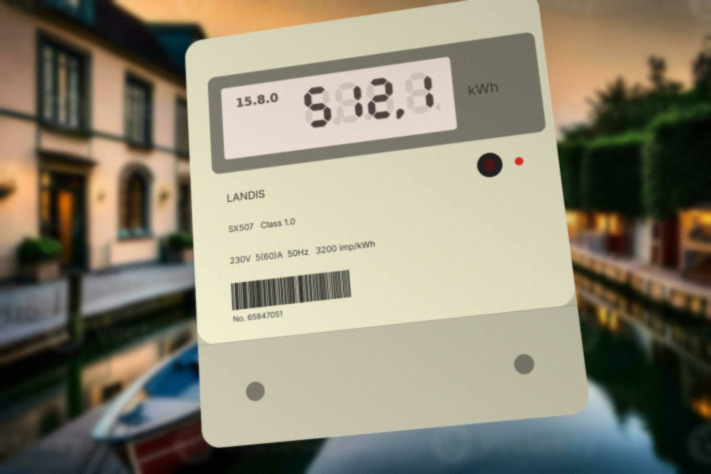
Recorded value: 512.1,kWh
